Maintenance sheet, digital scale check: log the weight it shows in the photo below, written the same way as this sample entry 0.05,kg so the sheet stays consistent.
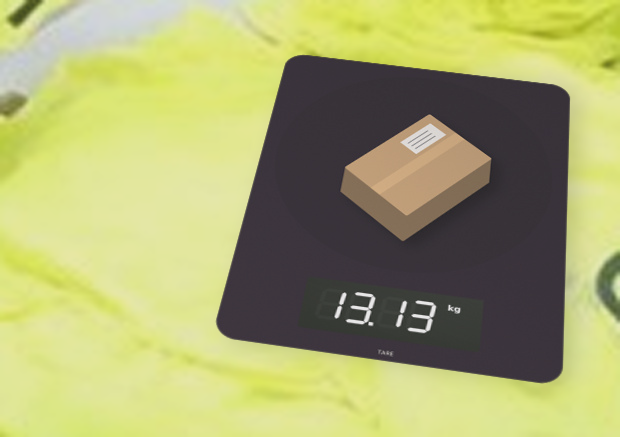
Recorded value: 13.13,kg
